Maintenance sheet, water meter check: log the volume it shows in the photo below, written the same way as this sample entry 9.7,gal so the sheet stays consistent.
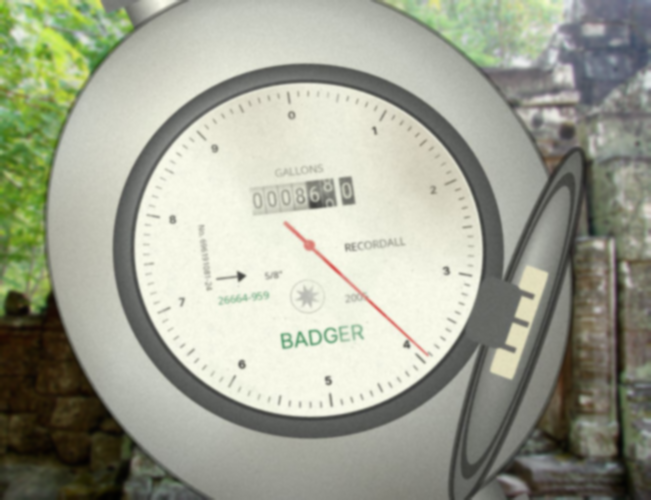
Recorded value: 8683.9,gal
